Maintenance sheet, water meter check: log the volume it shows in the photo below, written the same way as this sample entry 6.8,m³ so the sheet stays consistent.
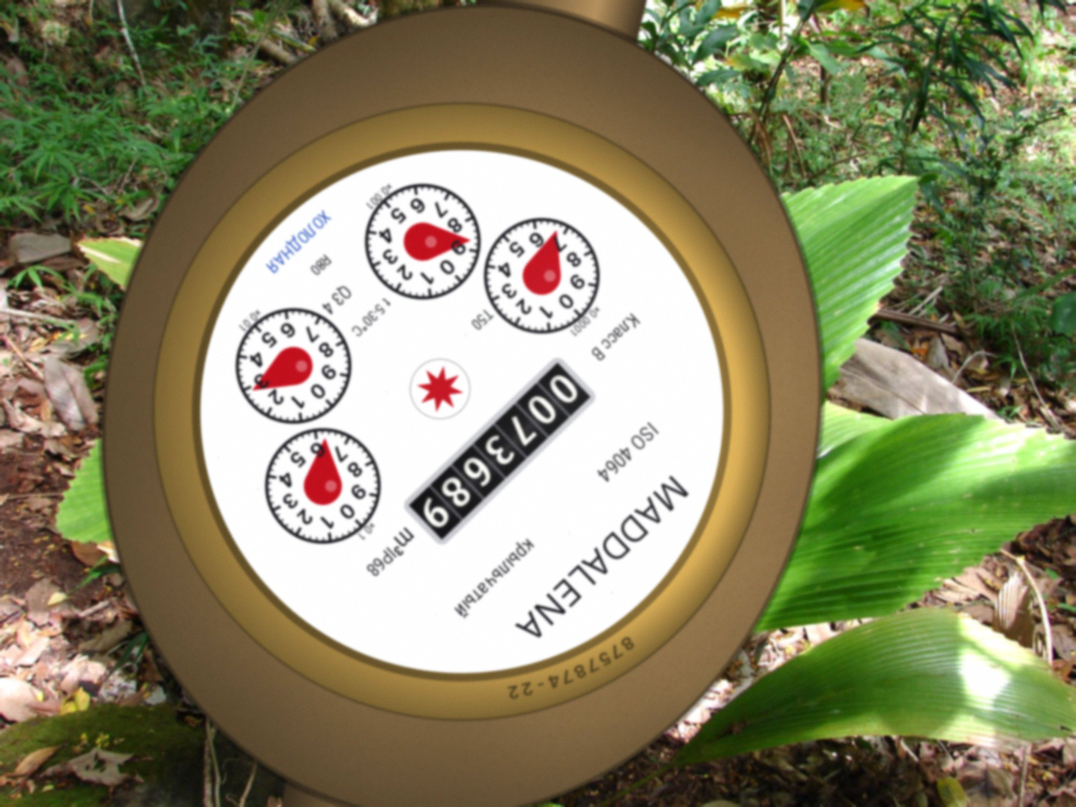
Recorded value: 73689.6286,m³
